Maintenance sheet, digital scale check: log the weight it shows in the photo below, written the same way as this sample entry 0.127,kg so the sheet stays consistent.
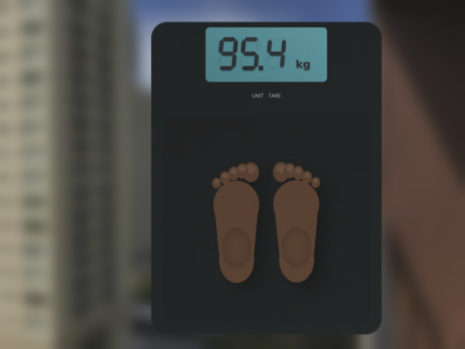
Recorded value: 95.4,kg
